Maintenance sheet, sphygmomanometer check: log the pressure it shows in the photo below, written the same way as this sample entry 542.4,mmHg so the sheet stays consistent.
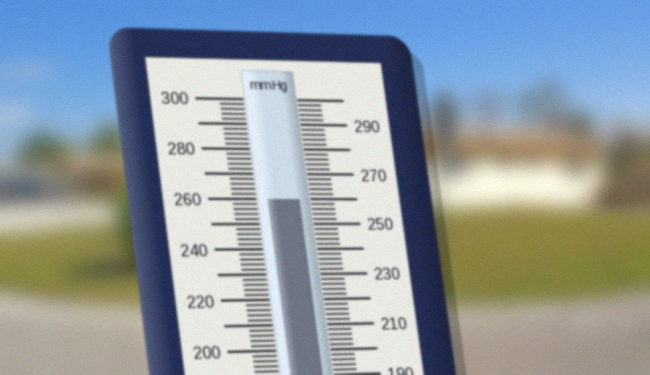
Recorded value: 260,mmHg
